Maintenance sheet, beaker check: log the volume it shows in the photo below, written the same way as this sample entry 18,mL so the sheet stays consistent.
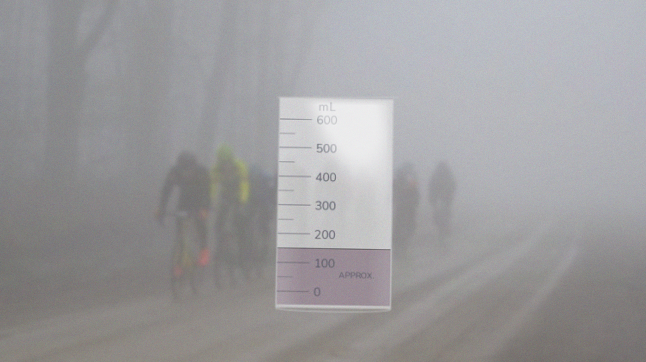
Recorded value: 150,mL
